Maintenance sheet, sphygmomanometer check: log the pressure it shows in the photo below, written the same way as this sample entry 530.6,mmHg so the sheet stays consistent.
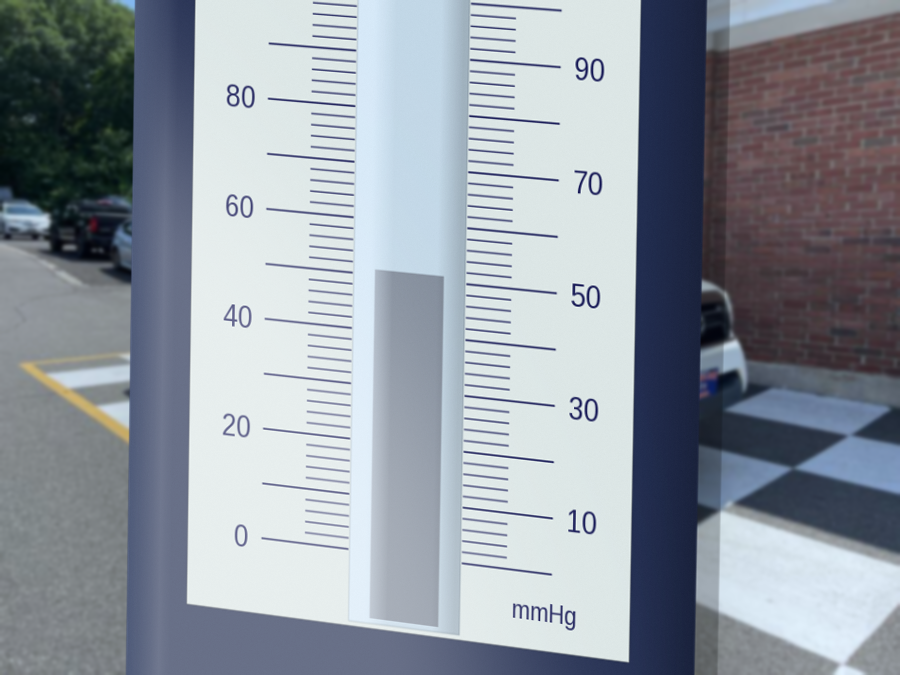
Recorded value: 51,mmHg
